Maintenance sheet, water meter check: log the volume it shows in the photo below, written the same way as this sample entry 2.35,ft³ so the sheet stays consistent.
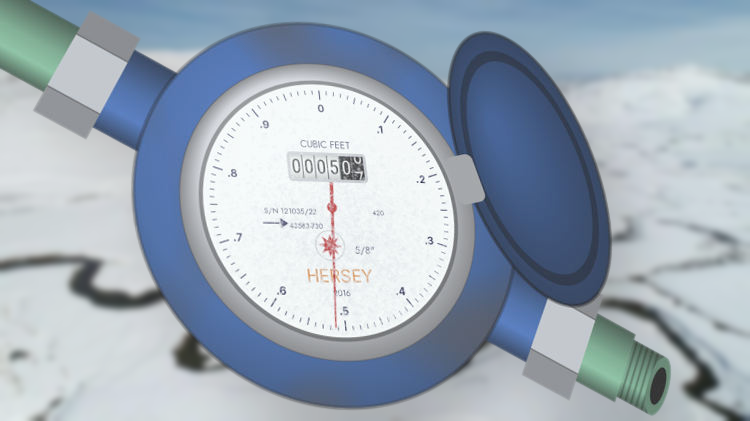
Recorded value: 506.51,ft³
